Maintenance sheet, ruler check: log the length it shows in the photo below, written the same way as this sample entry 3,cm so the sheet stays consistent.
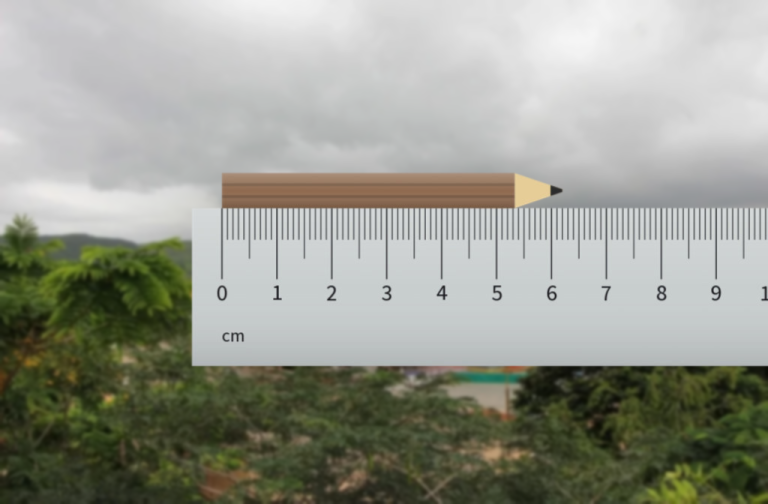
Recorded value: 6.2,cm
